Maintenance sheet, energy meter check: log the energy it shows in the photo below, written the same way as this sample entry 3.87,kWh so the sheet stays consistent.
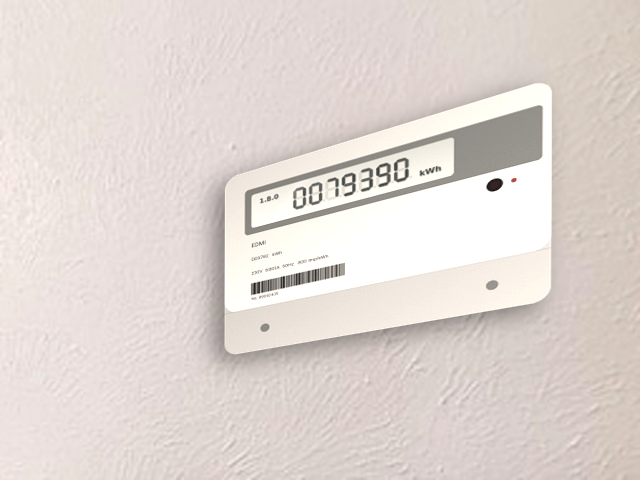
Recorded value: 79390,kWh
